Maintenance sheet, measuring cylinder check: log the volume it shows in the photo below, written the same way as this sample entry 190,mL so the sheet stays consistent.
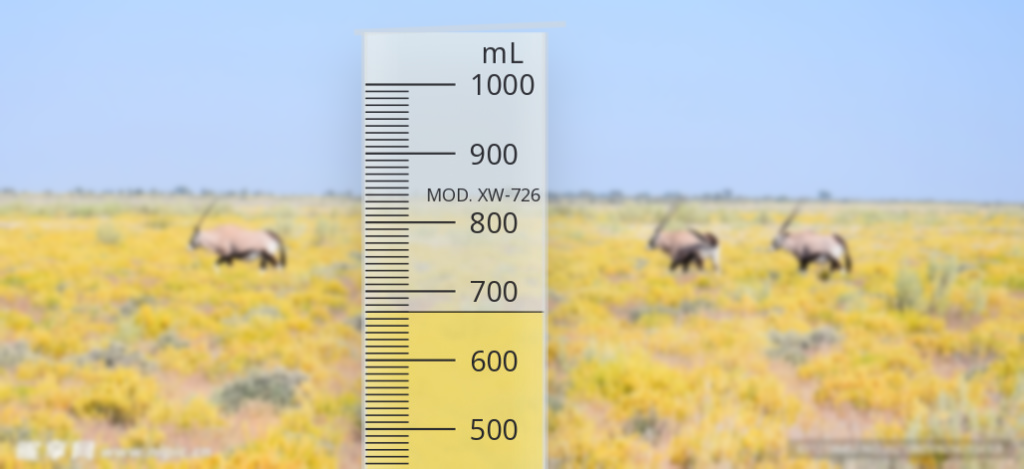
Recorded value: 670,mL
